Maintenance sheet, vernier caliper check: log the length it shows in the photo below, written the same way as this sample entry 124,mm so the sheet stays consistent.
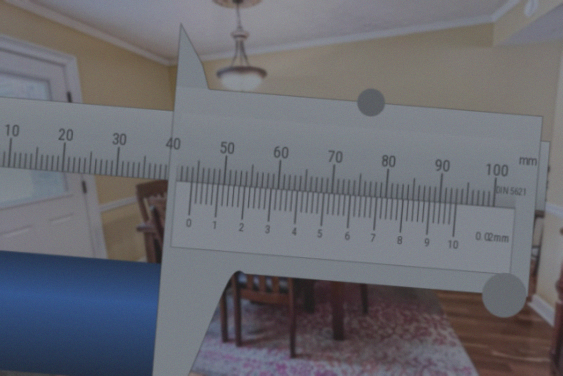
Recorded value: 44.0,mm
